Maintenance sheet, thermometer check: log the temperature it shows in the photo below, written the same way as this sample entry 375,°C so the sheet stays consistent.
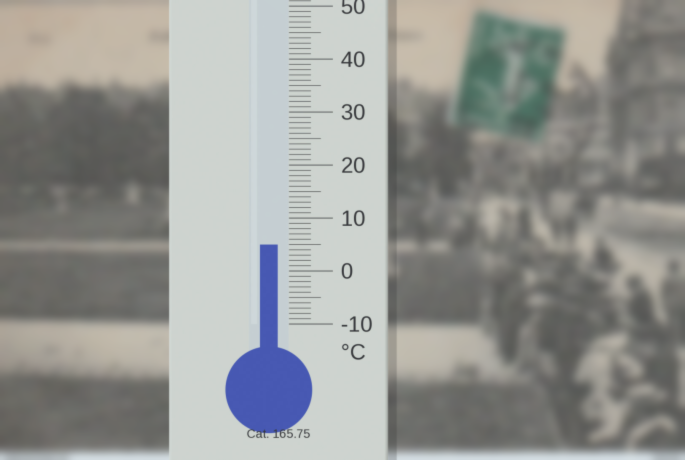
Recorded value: 5,°C
